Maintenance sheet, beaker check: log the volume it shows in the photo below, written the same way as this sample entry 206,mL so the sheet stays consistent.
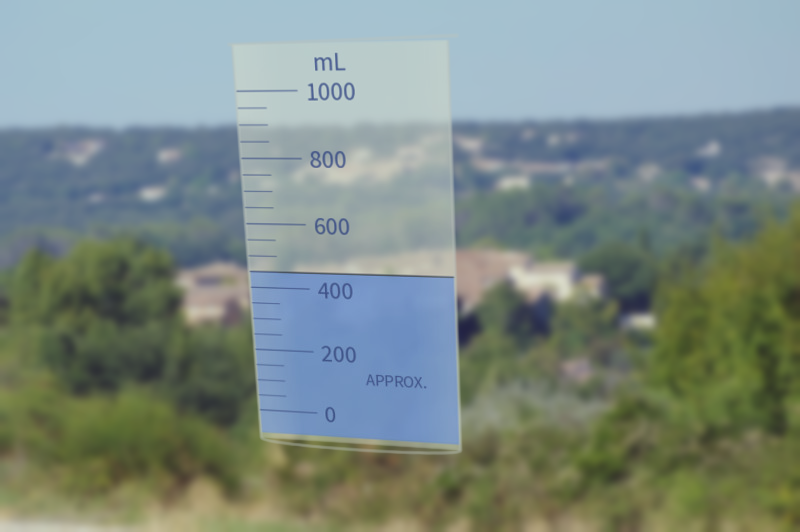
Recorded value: 450,mL
